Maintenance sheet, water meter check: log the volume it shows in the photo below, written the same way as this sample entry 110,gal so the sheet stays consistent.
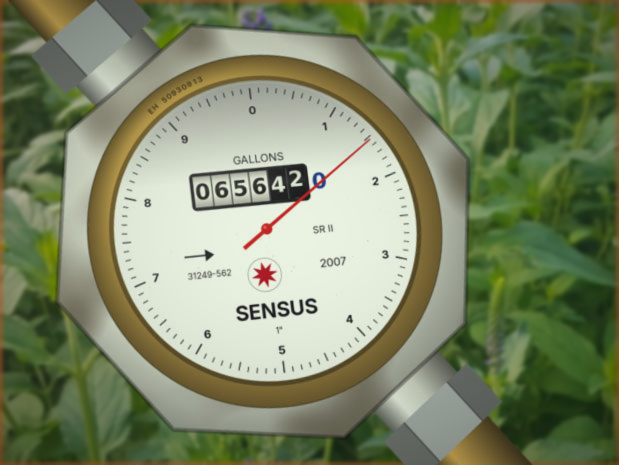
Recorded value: 656421.5,gal
